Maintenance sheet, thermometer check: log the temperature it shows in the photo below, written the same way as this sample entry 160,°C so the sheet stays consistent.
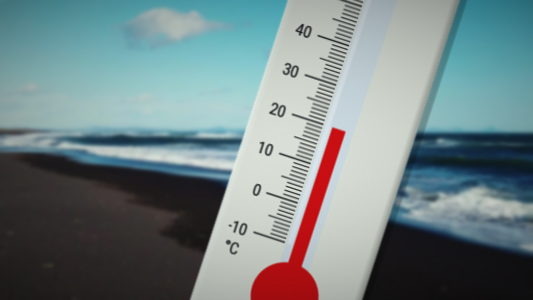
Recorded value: 20,°C
